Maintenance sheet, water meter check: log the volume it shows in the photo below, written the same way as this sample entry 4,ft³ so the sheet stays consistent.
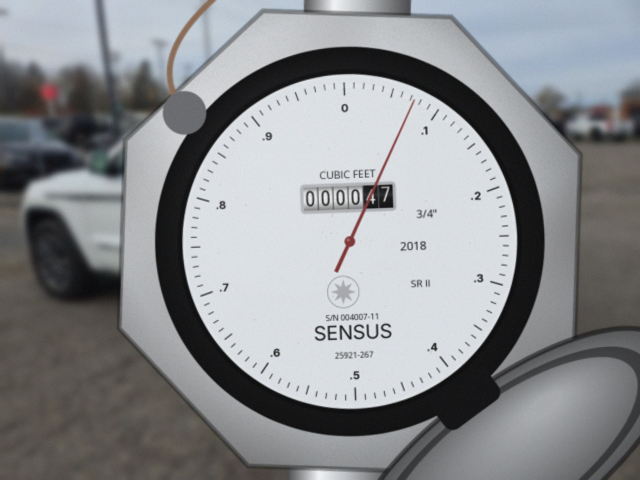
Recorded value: 47.07,ft³
